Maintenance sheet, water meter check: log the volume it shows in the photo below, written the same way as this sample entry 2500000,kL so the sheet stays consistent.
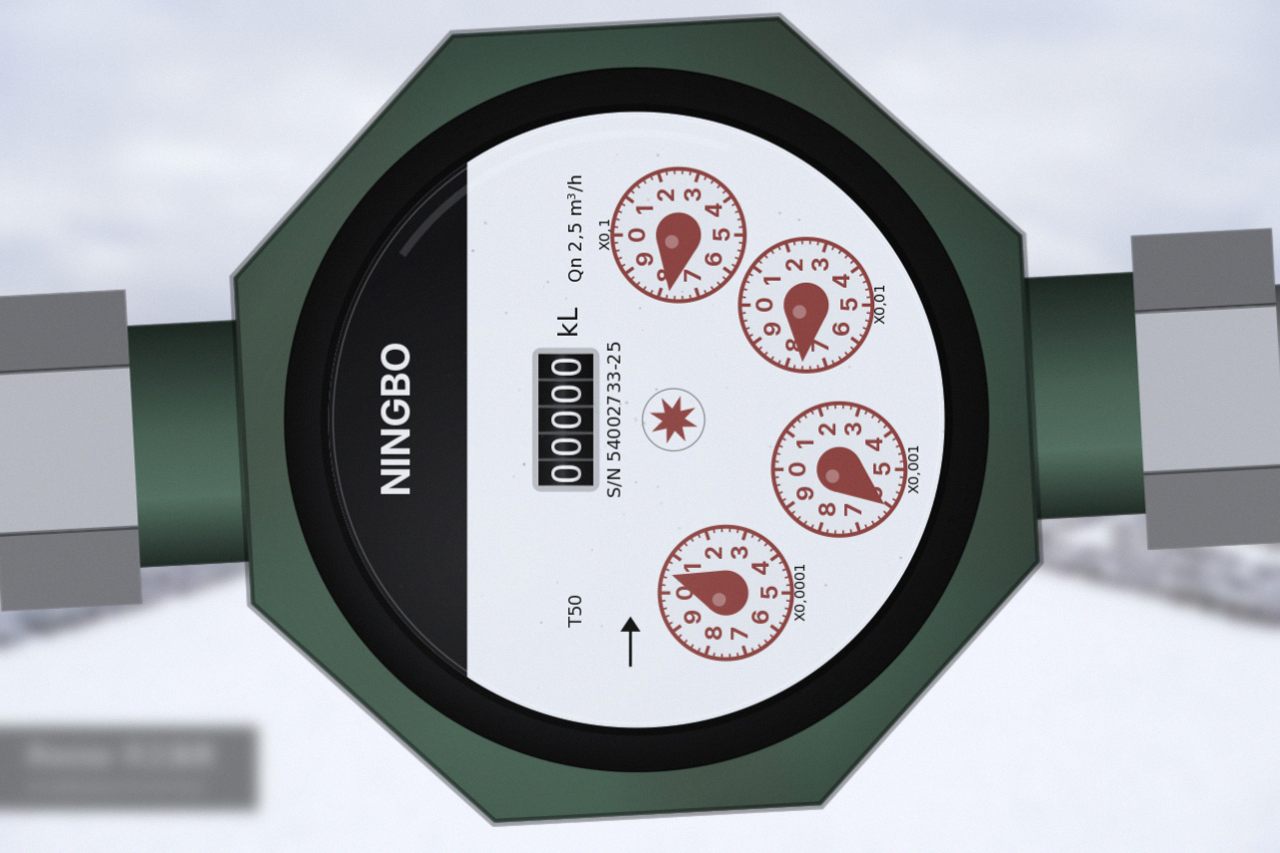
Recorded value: 0.7760,kL
